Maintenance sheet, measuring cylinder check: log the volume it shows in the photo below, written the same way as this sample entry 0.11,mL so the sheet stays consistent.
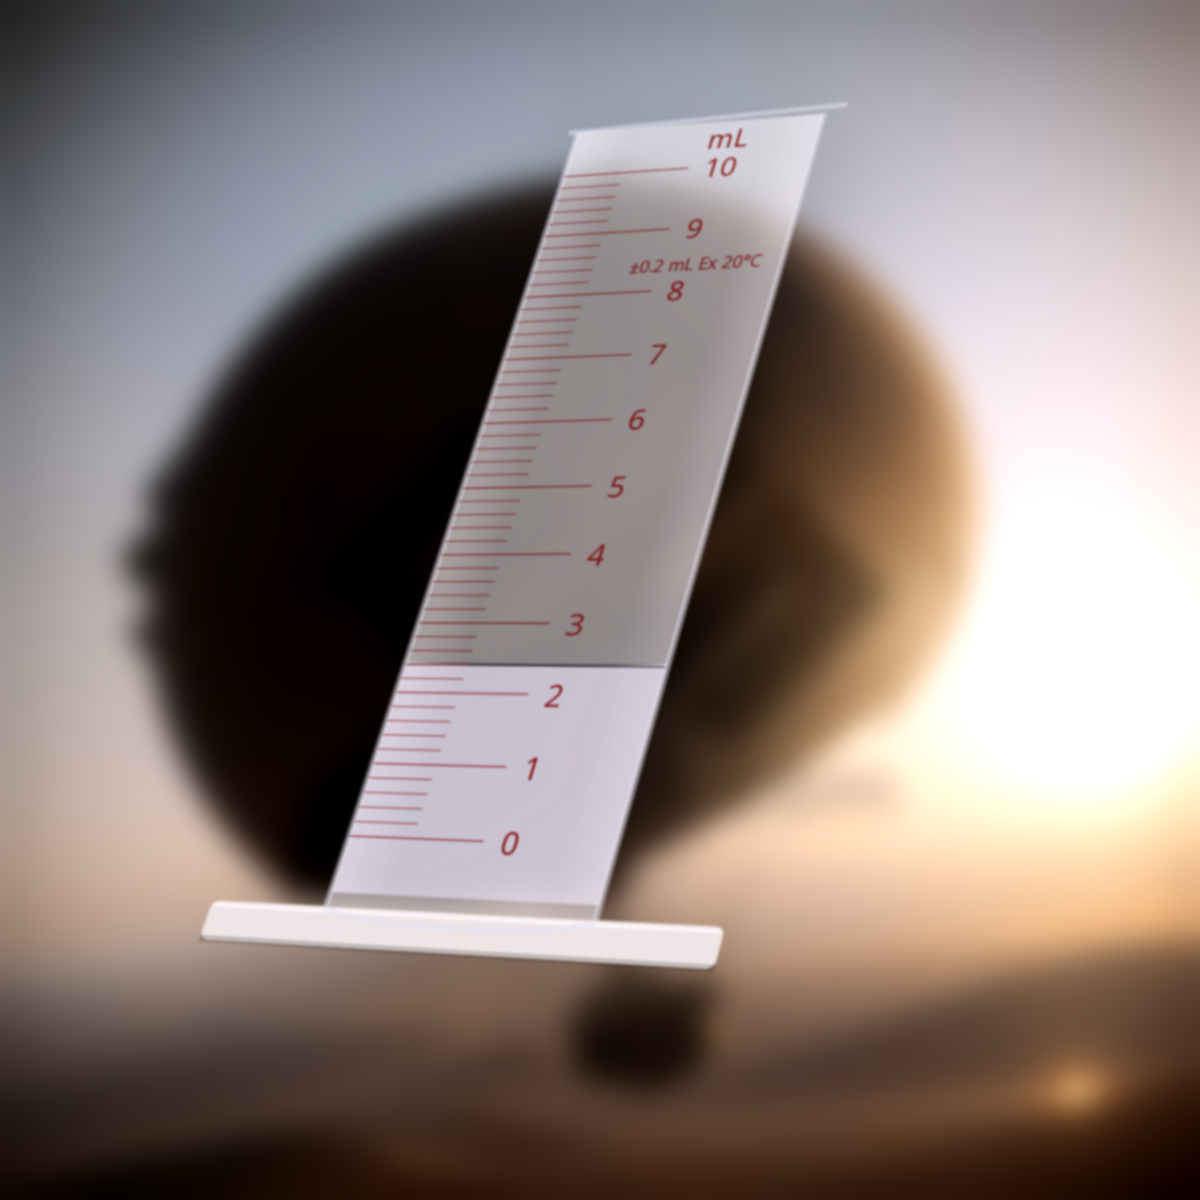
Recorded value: 2.4,mL
